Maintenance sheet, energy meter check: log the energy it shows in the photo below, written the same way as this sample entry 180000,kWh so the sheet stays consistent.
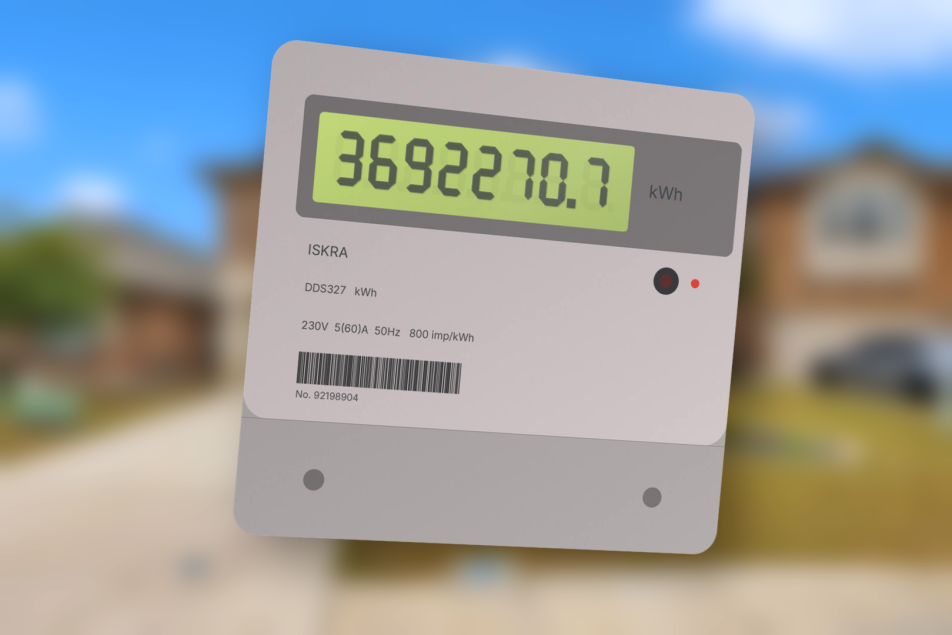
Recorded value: 3692270.7,kWh
